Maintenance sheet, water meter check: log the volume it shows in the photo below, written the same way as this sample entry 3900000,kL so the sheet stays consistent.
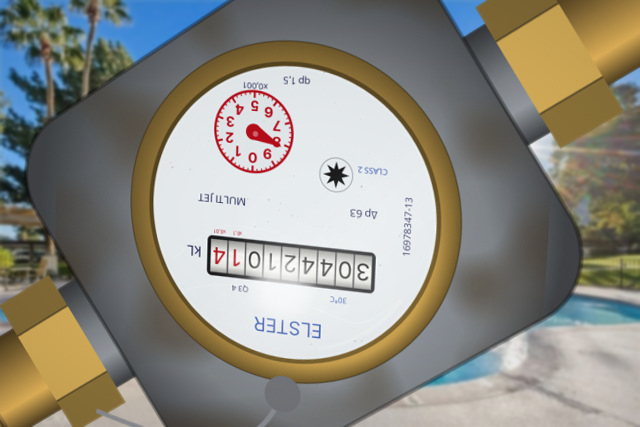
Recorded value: 3044210.148,kL
